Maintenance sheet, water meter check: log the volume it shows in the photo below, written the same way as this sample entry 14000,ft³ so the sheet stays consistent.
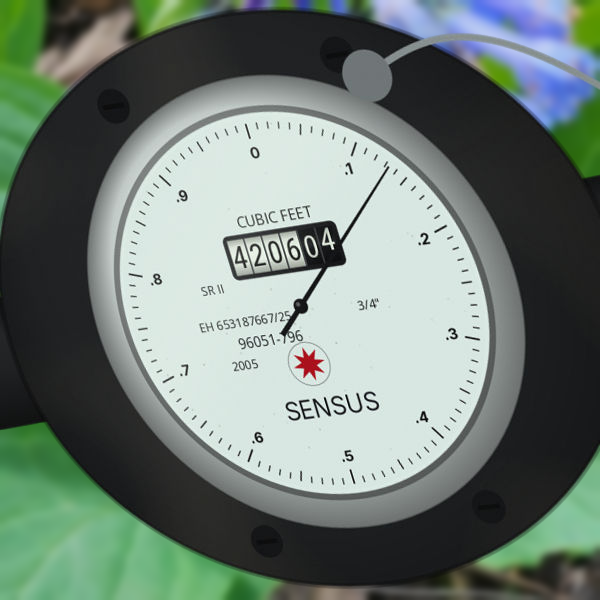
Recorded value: 420604.13,ft³
